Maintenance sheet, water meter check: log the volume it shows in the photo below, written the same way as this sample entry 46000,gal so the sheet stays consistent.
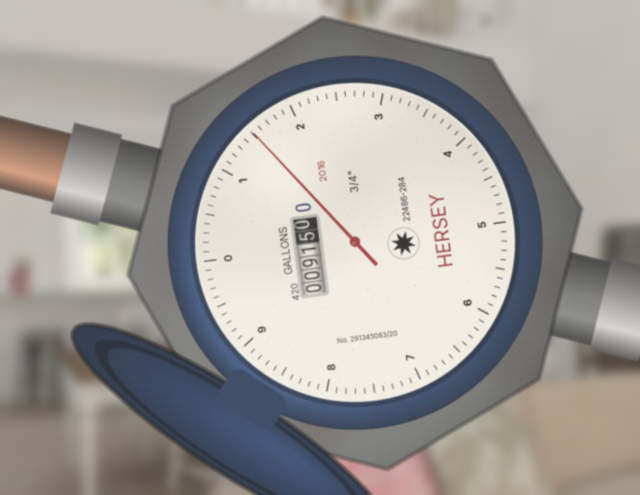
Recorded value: 91501.5,gal
